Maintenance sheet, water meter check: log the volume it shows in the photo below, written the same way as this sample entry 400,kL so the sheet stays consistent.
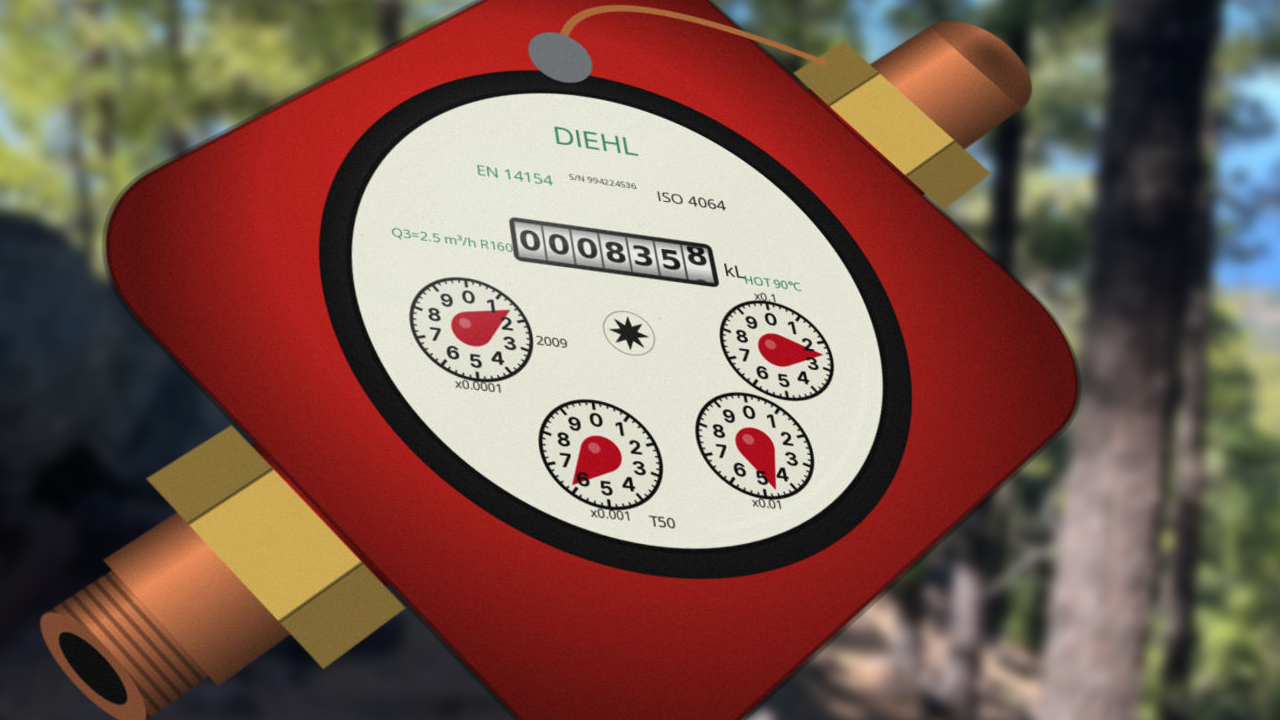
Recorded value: 8358.2461,kL
